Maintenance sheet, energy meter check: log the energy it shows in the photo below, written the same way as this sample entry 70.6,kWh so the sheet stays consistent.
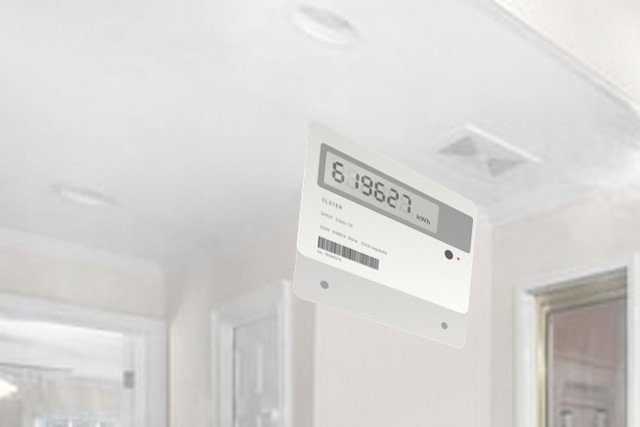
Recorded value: 619627,kWh
